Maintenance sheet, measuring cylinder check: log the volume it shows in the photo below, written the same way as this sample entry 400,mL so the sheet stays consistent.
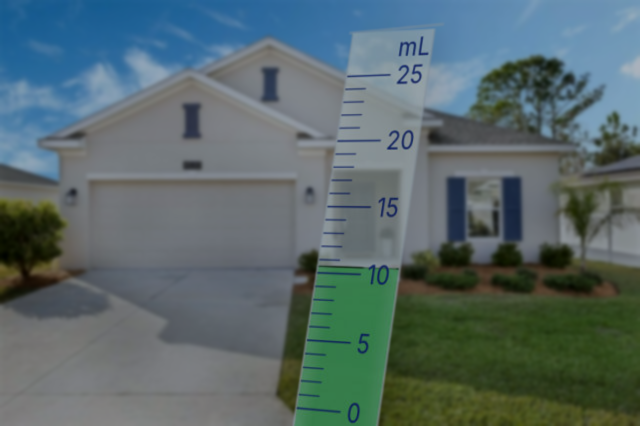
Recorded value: 10.5,mL
